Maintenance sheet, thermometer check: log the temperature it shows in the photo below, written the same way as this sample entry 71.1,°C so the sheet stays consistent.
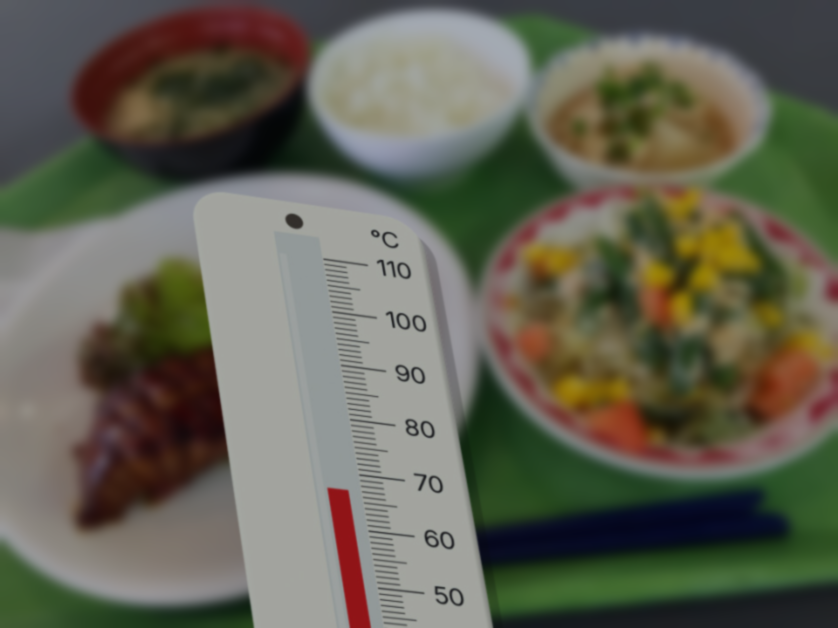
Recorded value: 67,°C
